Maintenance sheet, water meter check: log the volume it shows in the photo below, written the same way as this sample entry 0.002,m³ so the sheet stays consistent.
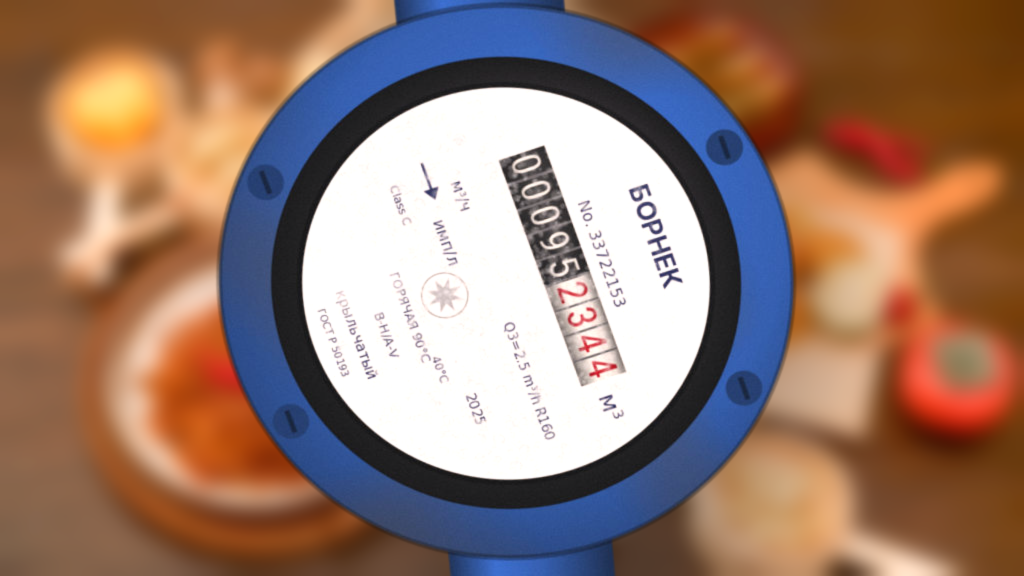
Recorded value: 95.2344,m³
